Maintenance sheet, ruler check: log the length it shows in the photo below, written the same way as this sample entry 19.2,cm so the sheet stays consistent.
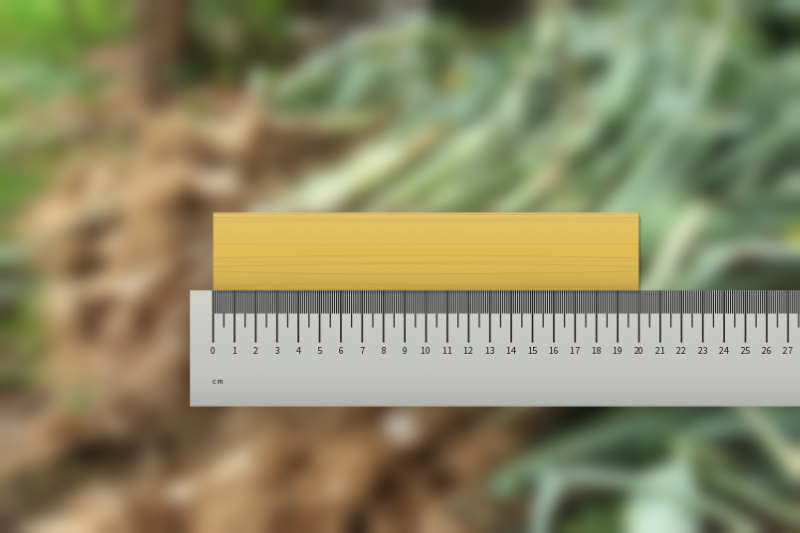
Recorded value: 20,cm
